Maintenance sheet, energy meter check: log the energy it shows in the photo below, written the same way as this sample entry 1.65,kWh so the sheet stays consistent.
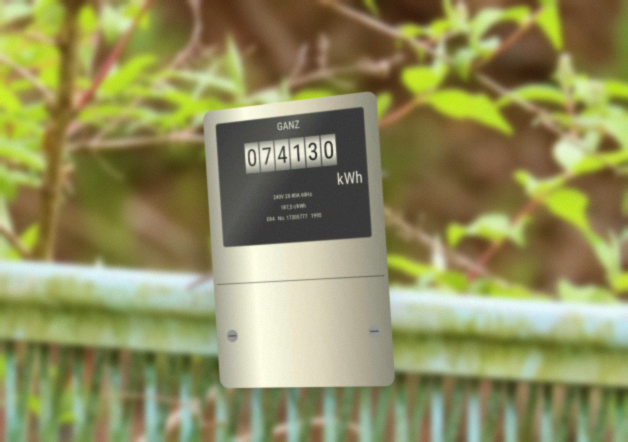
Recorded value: 74130,kWh
